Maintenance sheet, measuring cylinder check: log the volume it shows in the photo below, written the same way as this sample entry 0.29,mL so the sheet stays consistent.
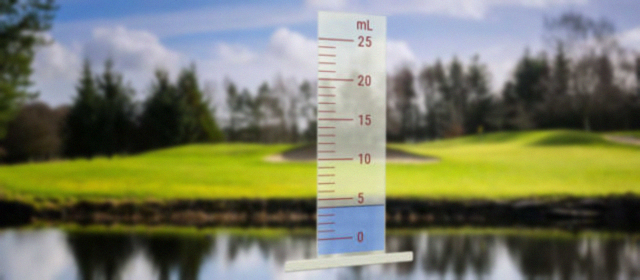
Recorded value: 4,mL
